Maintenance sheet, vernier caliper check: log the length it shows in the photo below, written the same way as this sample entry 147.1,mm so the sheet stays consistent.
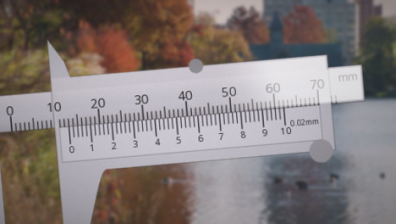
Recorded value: 13.0,mm
